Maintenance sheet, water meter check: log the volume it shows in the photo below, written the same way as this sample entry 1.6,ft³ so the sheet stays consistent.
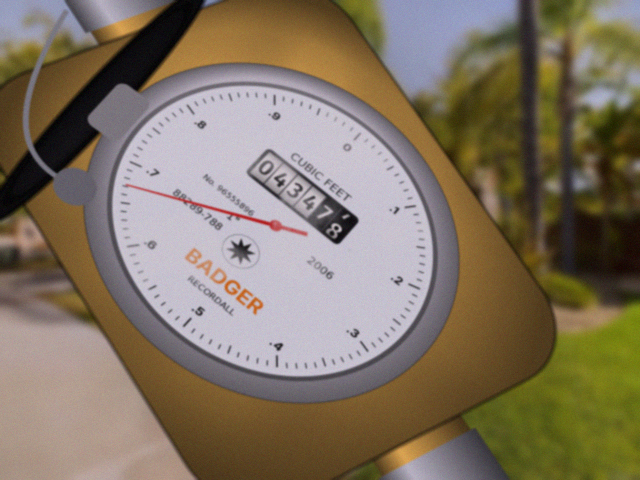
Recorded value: 43477.67,ft³
